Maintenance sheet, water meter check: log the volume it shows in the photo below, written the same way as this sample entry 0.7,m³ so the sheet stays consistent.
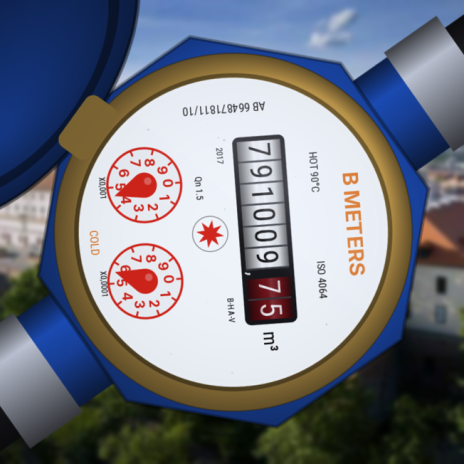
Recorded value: 791009.7545,m³
